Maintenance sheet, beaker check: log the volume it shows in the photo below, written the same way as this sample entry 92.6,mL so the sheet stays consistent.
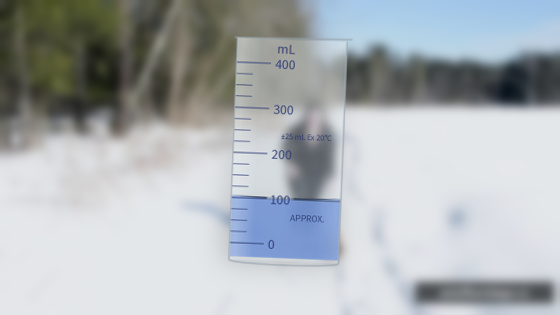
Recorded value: 100,mL
